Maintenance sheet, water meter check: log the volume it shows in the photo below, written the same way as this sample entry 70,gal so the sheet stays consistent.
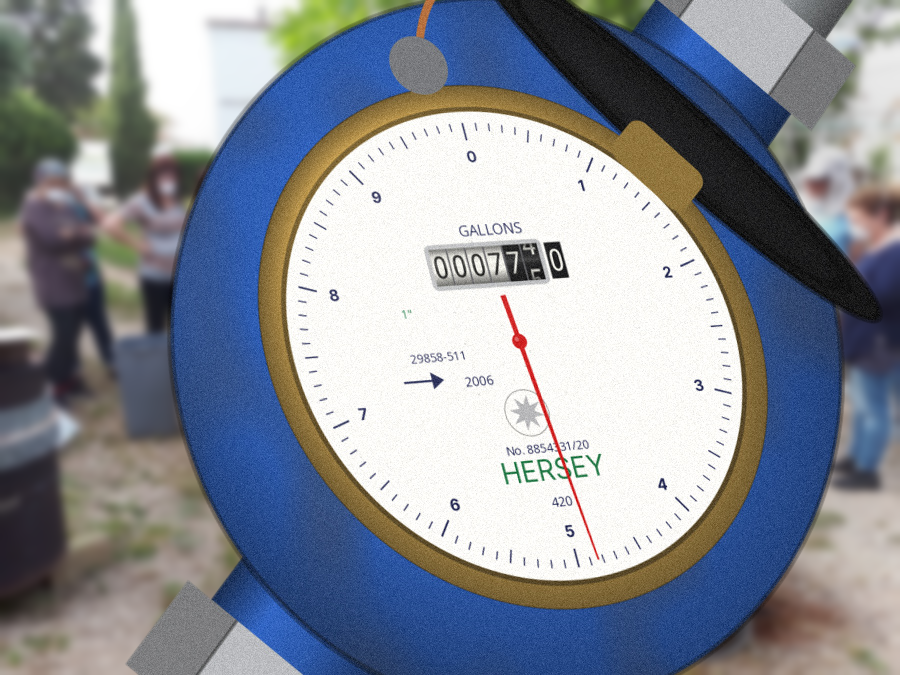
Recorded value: 7744.8,gal
